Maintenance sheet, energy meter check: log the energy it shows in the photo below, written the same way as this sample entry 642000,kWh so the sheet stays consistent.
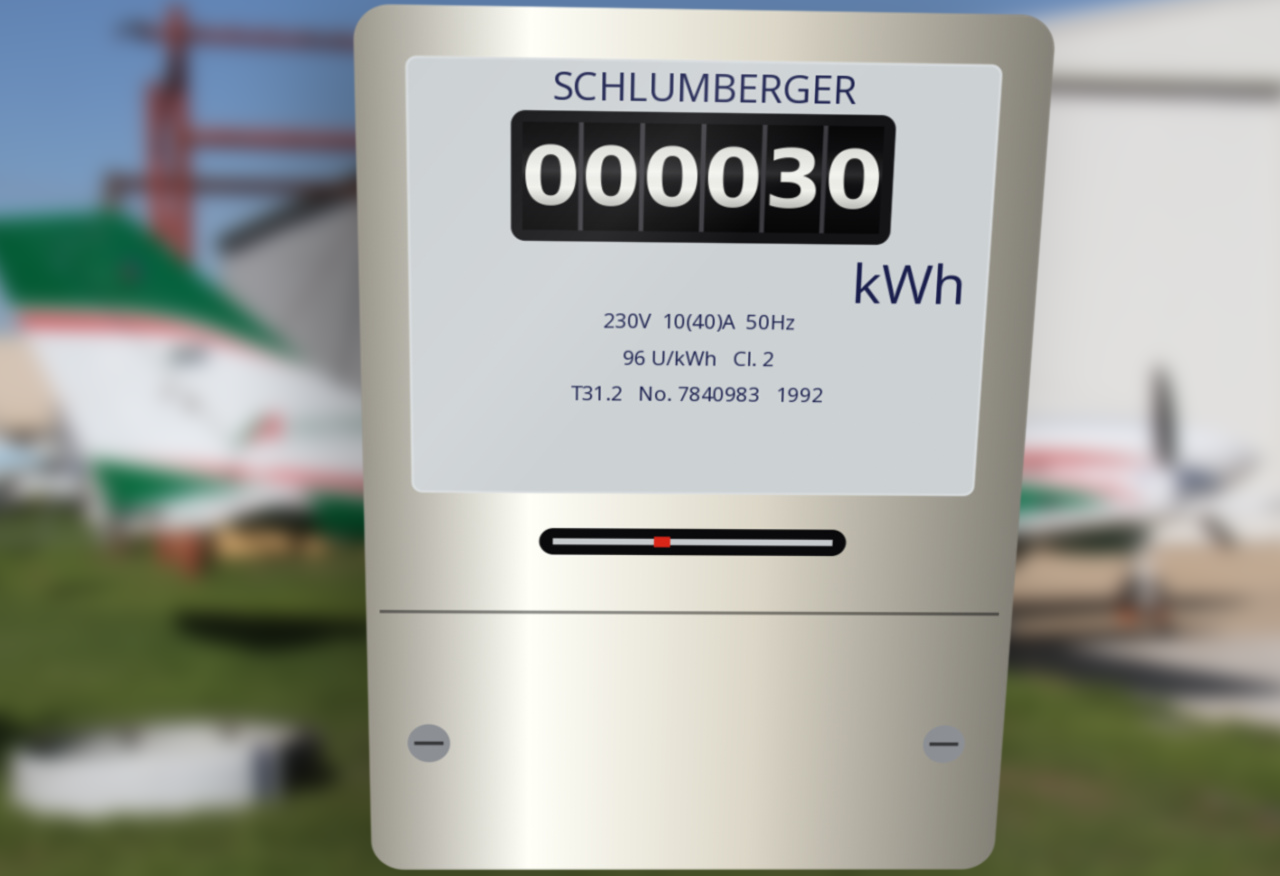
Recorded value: 30,kWh
